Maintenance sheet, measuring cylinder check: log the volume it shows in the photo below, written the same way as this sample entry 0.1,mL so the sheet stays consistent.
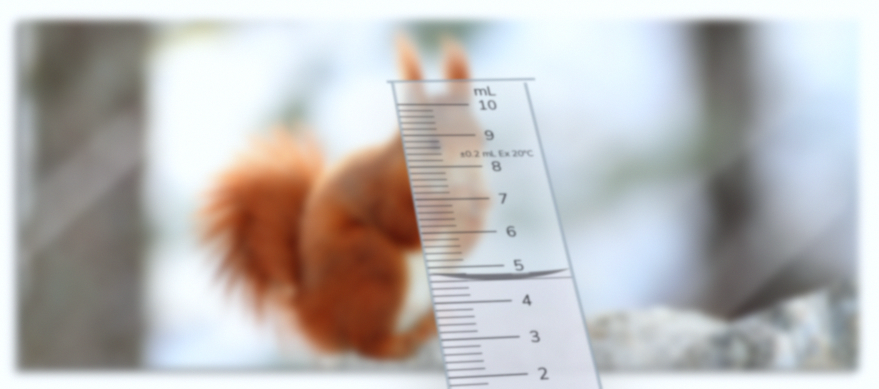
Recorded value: 4.6,mL
